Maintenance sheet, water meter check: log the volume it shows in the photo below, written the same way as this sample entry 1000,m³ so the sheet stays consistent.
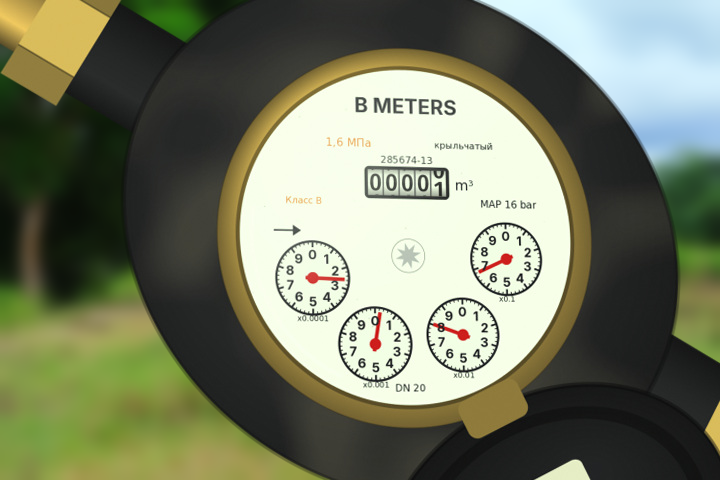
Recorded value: 0.6802,m³
